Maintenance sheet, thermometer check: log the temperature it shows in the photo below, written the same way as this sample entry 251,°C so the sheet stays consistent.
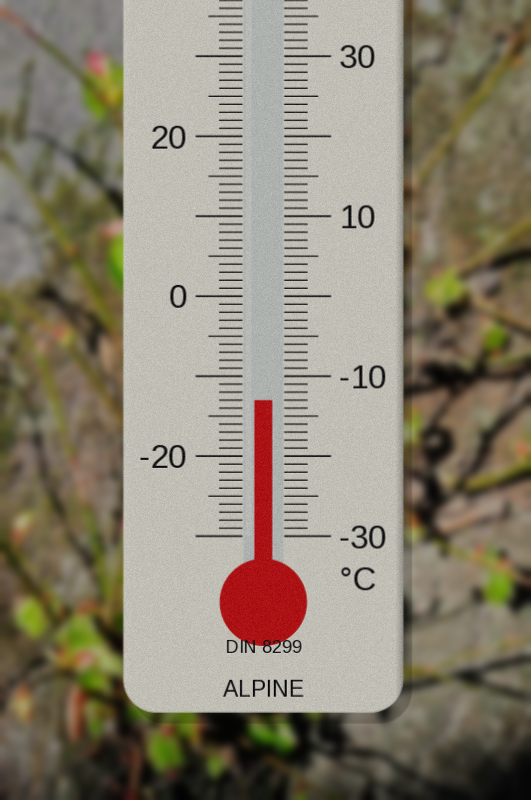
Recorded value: -13,°C
